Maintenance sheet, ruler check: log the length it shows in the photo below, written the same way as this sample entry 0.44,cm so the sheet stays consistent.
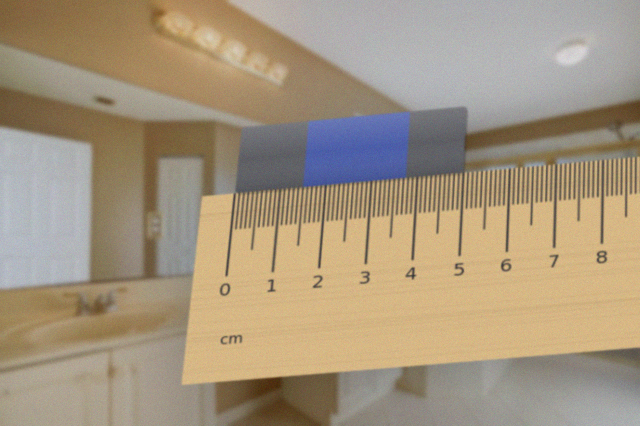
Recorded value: 5,cm
